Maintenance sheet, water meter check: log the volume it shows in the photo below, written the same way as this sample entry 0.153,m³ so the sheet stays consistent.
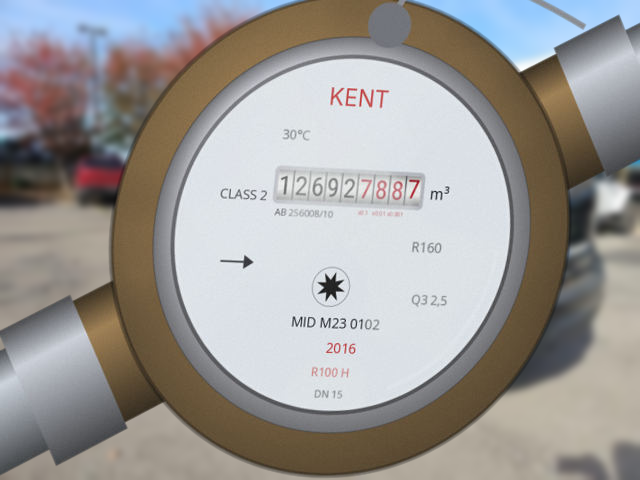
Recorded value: 12692.7887,m³
